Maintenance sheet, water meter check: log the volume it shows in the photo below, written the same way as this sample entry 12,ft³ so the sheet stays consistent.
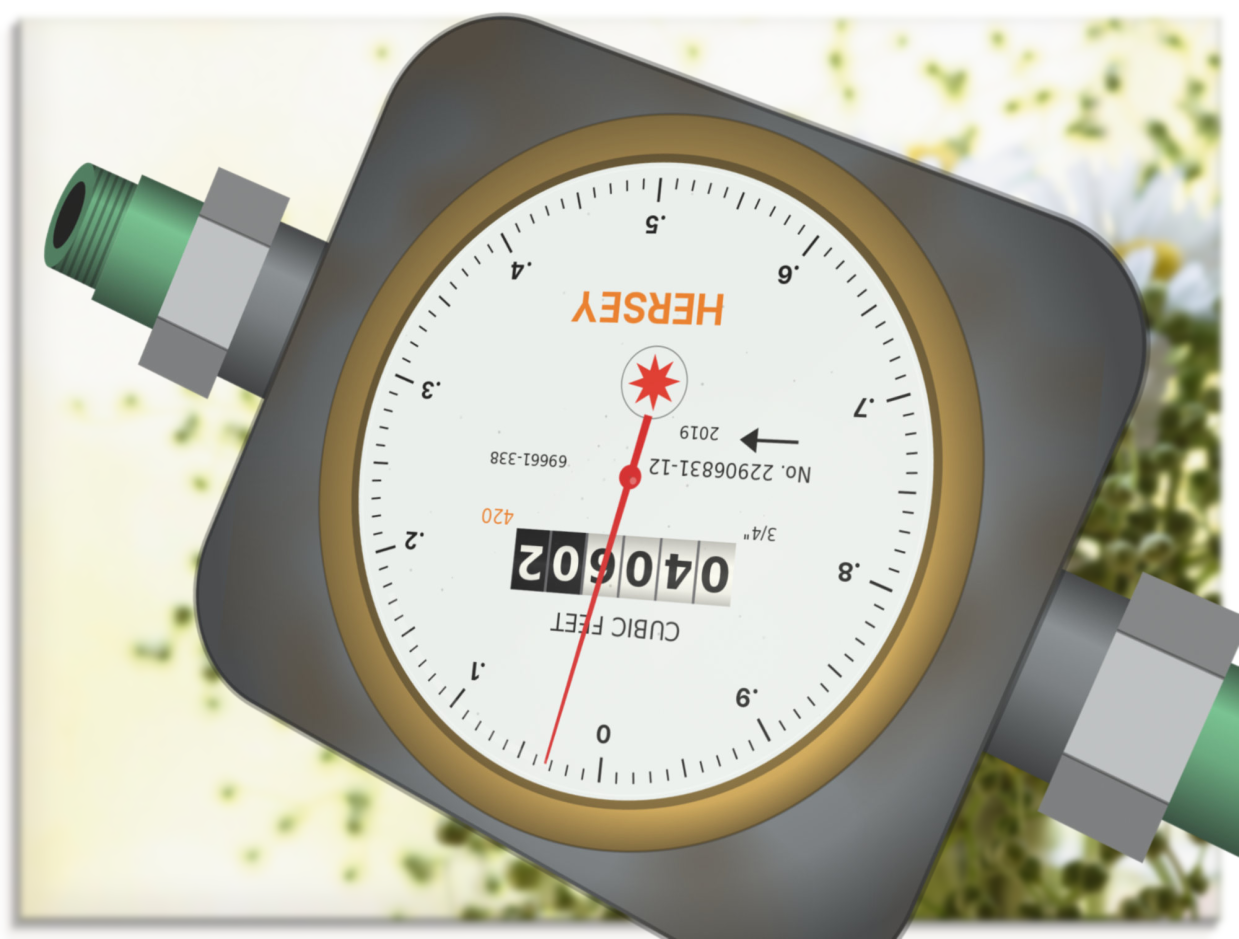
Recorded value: 40602.03,ft³
